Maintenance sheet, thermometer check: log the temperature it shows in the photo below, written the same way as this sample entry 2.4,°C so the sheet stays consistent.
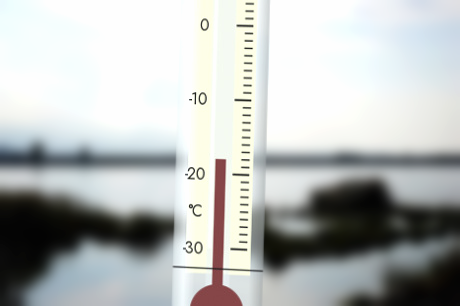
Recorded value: -18,°C
